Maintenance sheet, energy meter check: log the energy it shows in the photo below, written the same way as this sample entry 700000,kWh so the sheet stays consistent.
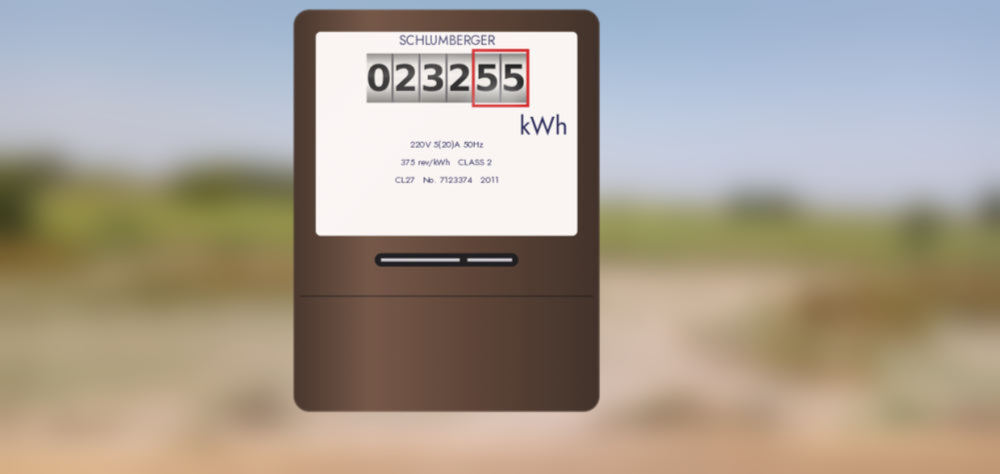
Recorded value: 232.55,kWh
